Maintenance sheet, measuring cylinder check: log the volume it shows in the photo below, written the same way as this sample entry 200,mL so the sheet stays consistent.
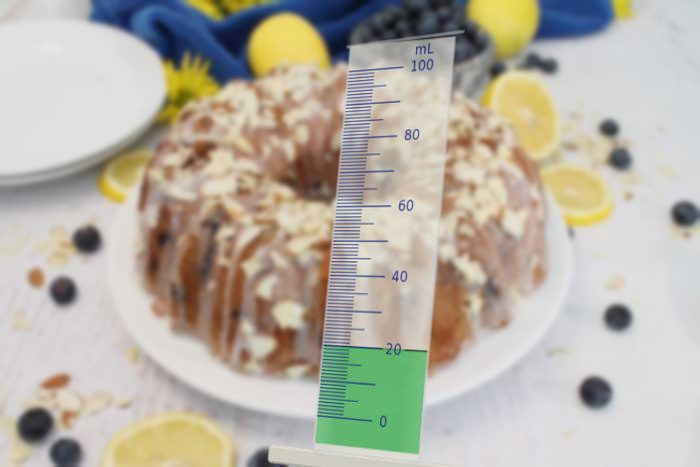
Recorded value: 20,mL
